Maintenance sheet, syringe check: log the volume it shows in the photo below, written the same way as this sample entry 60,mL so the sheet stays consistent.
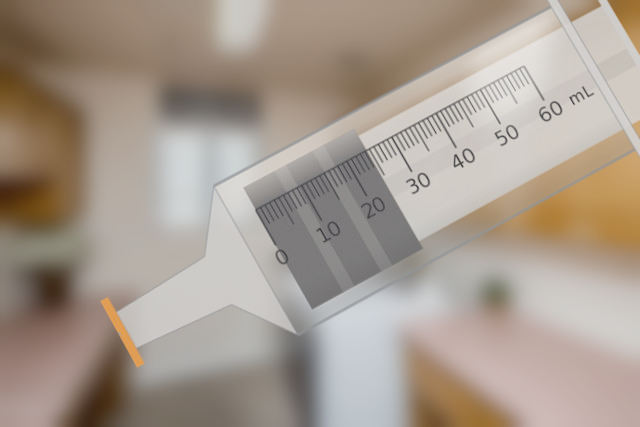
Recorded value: 0,mL
